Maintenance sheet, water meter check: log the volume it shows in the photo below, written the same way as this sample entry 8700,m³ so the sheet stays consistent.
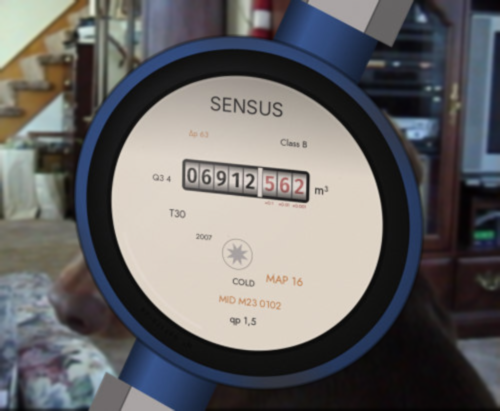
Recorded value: 6912.562,m³
